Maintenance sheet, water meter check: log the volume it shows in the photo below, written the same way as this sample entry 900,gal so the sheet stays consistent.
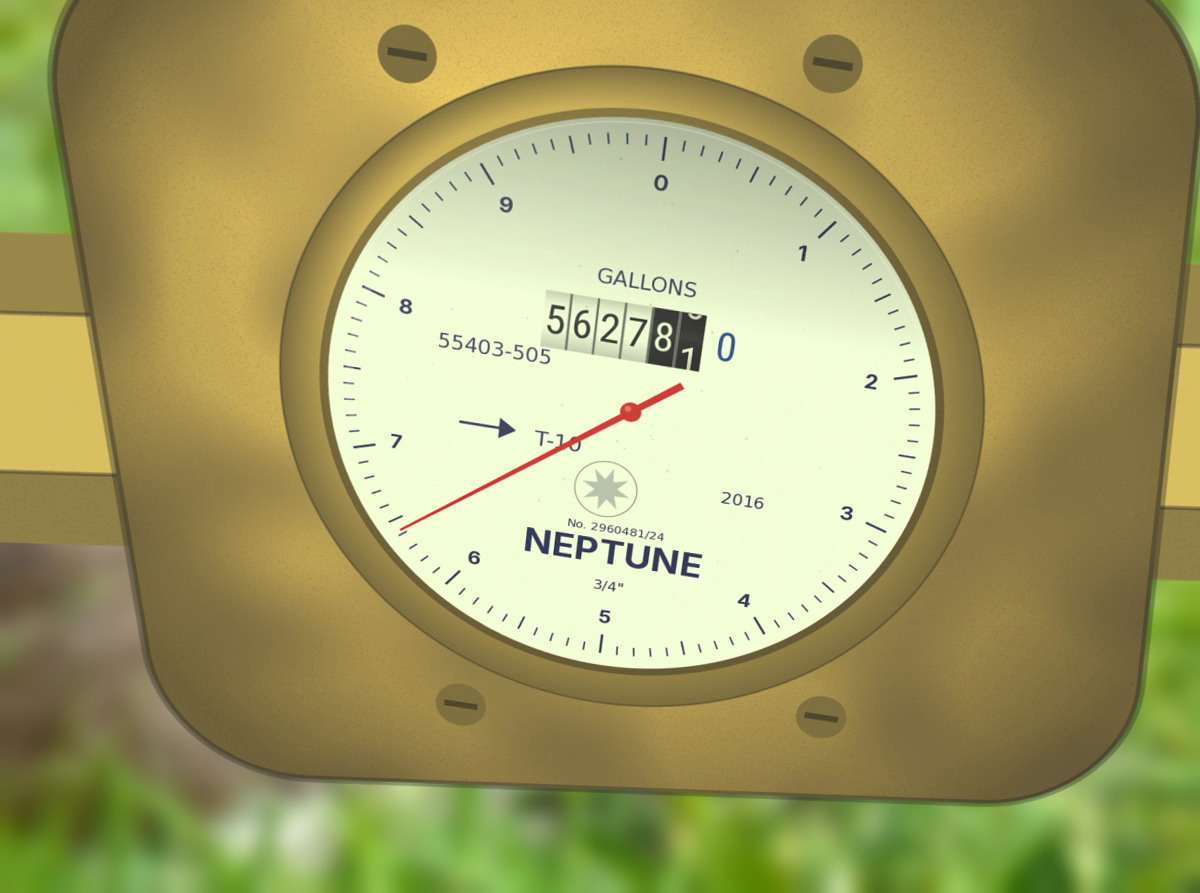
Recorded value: 5627806.4,gal
